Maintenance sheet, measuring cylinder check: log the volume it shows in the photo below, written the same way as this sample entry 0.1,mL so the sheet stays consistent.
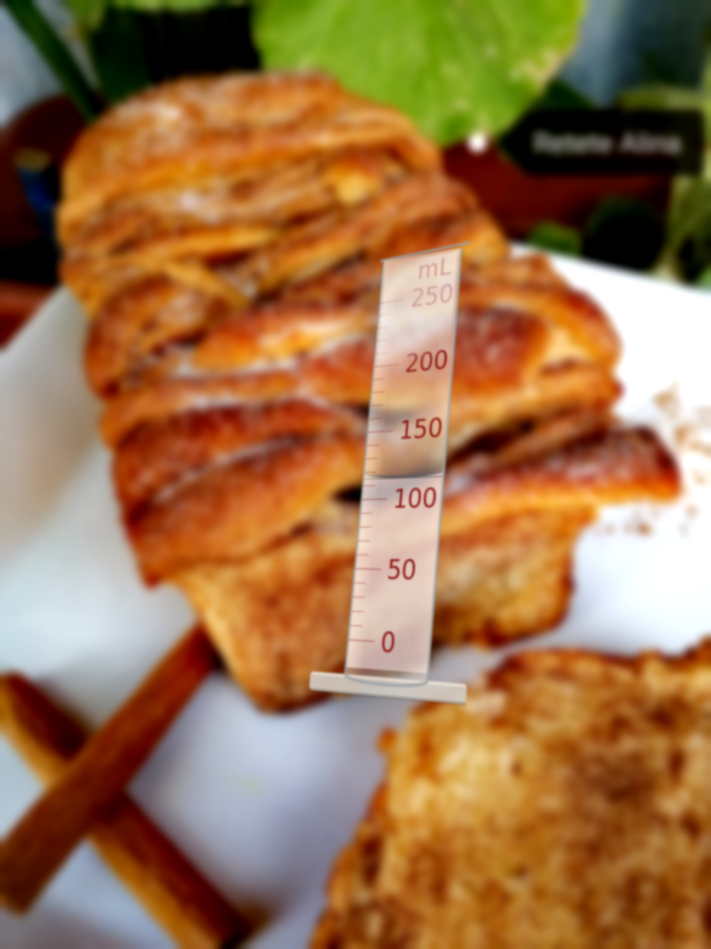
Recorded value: 115,mL
